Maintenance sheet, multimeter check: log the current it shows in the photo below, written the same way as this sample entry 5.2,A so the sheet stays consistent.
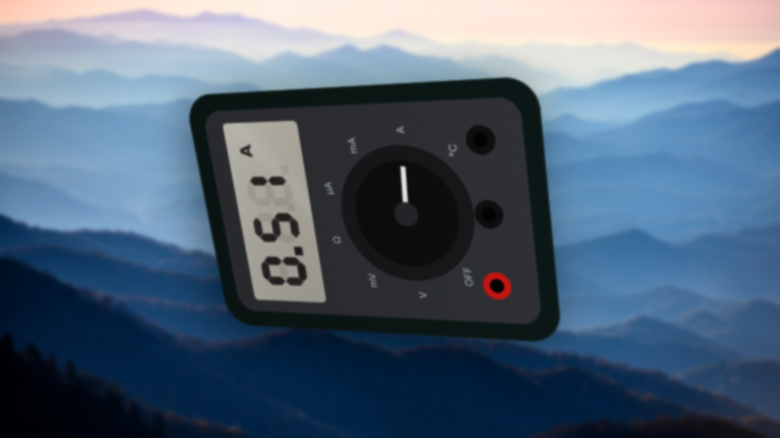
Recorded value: 0.51,A
